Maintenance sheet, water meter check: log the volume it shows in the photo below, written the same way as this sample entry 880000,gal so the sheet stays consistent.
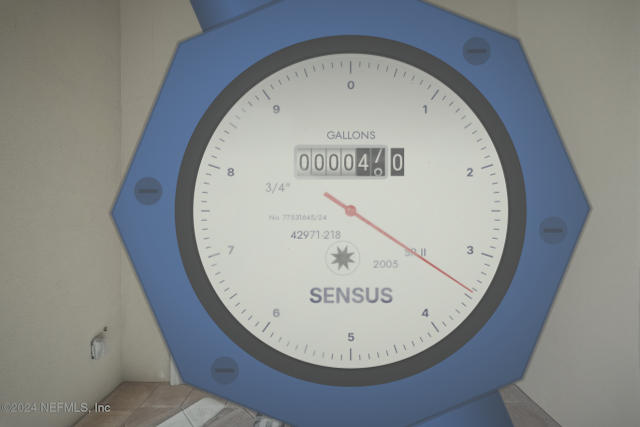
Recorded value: 473.4,gal
